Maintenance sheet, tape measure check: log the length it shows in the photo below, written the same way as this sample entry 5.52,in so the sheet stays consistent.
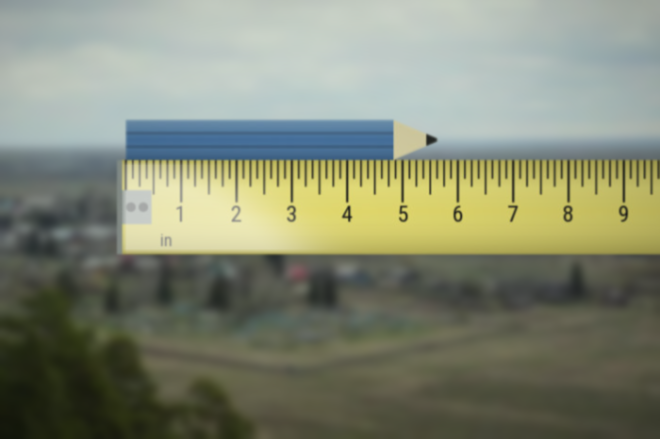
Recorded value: 5.625,in
